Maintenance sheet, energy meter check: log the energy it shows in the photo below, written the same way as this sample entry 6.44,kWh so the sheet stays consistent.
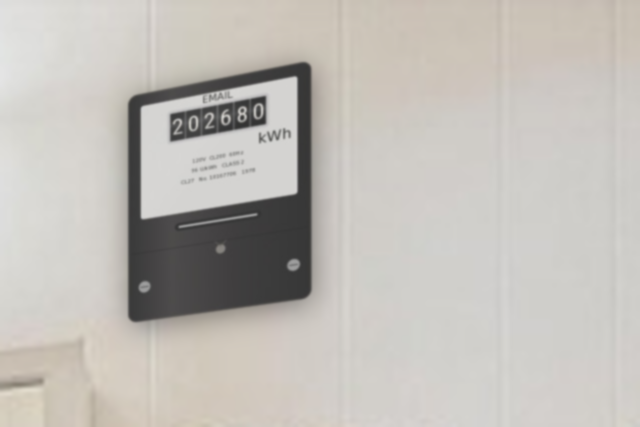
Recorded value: 202680,kWh
